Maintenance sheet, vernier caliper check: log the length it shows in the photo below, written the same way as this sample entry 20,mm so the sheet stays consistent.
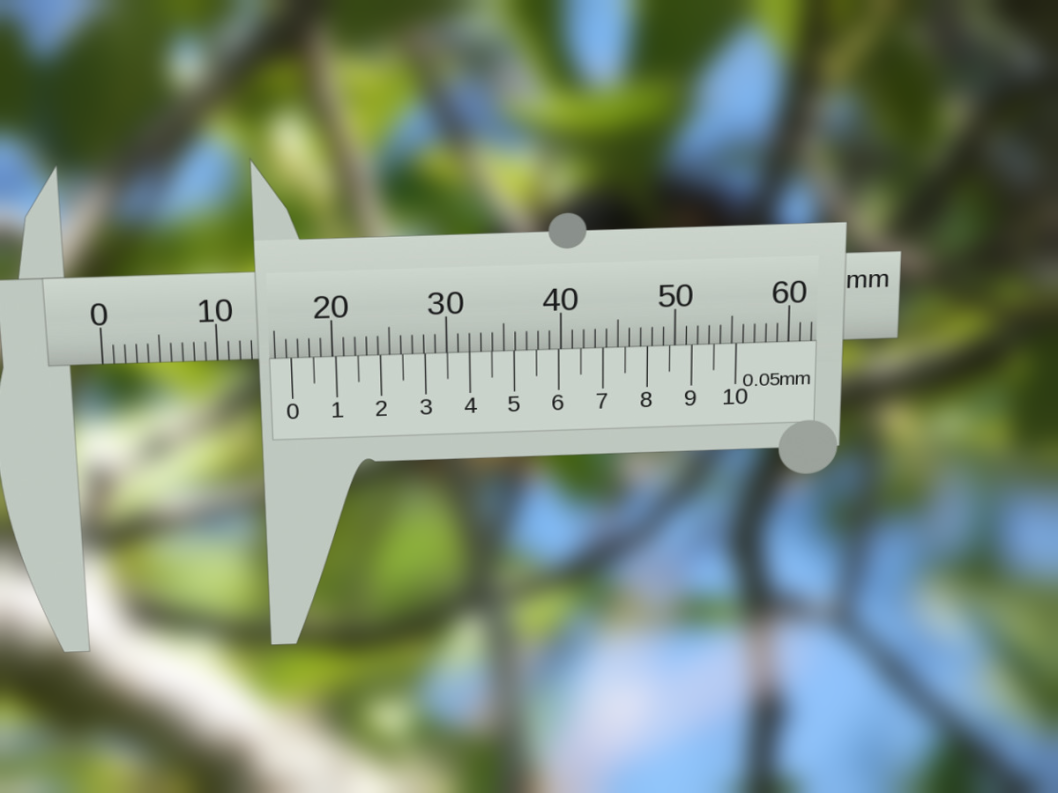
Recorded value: 16.4,mm
